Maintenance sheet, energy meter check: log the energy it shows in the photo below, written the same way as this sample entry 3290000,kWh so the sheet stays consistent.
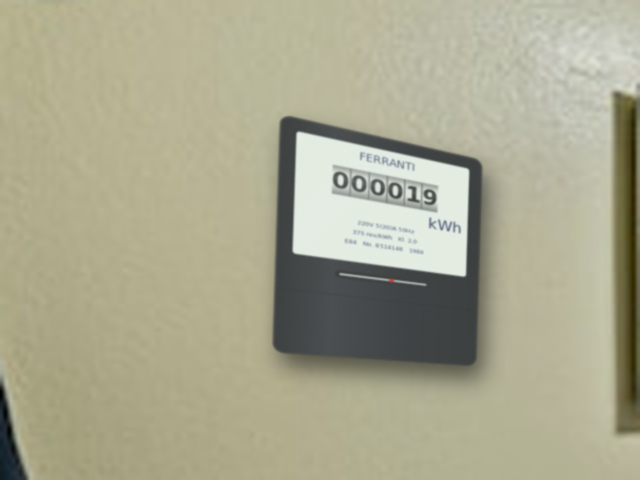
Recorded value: 19,kWh
